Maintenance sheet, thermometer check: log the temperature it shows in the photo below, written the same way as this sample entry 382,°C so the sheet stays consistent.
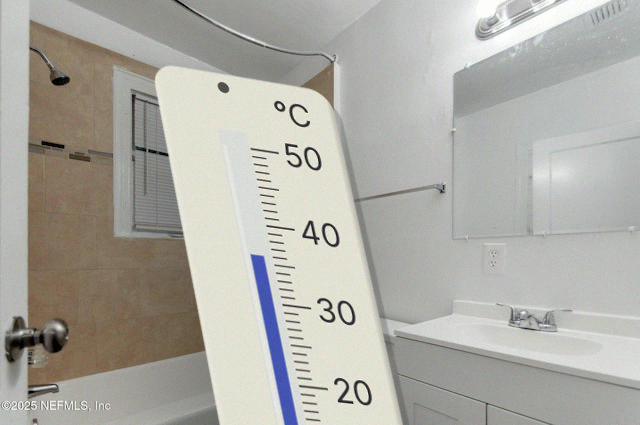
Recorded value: 36,°C
